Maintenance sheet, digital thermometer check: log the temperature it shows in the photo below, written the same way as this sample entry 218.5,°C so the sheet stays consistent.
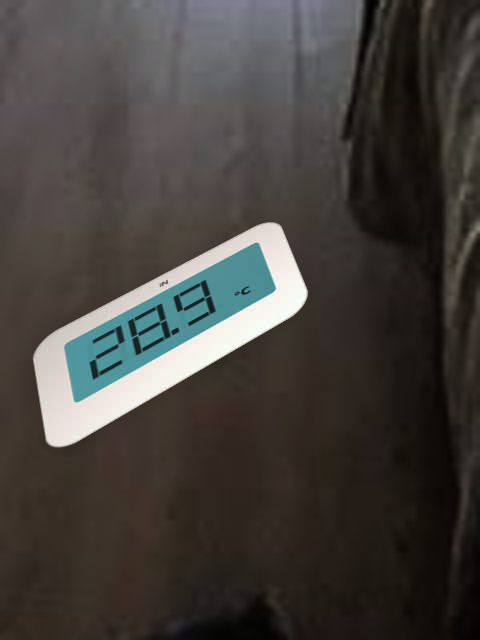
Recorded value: 28.9,°C
